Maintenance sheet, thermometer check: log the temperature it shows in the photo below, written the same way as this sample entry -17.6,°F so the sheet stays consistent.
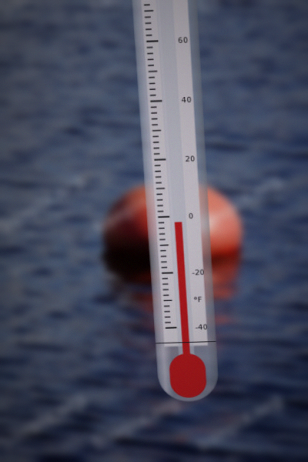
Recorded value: -2,°F
